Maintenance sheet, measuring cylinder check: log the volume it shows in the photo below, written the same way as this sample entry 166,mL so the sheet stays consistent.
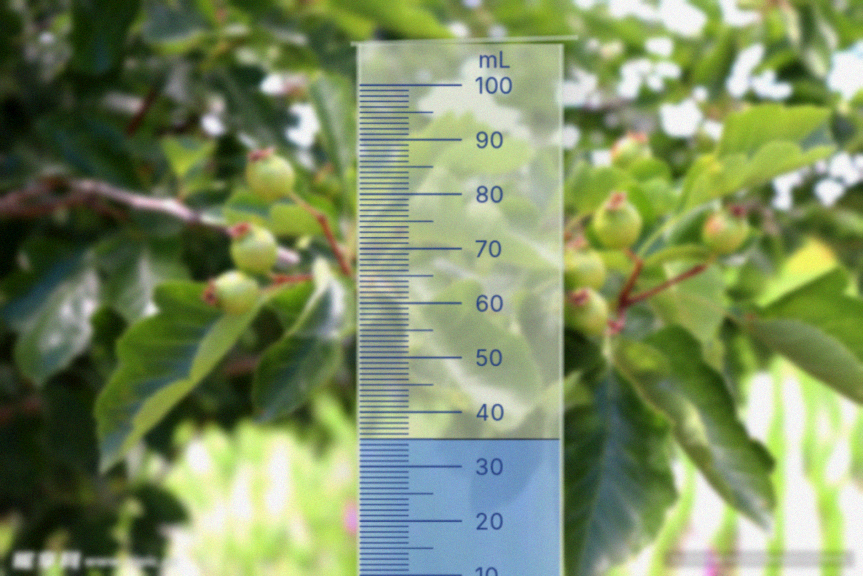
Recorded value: 35,mL
